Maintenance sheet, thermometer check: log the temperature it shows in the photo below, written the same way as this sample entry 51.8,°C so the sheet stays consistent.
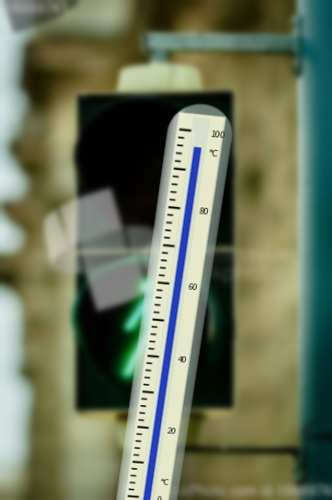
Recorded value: 96,°C
